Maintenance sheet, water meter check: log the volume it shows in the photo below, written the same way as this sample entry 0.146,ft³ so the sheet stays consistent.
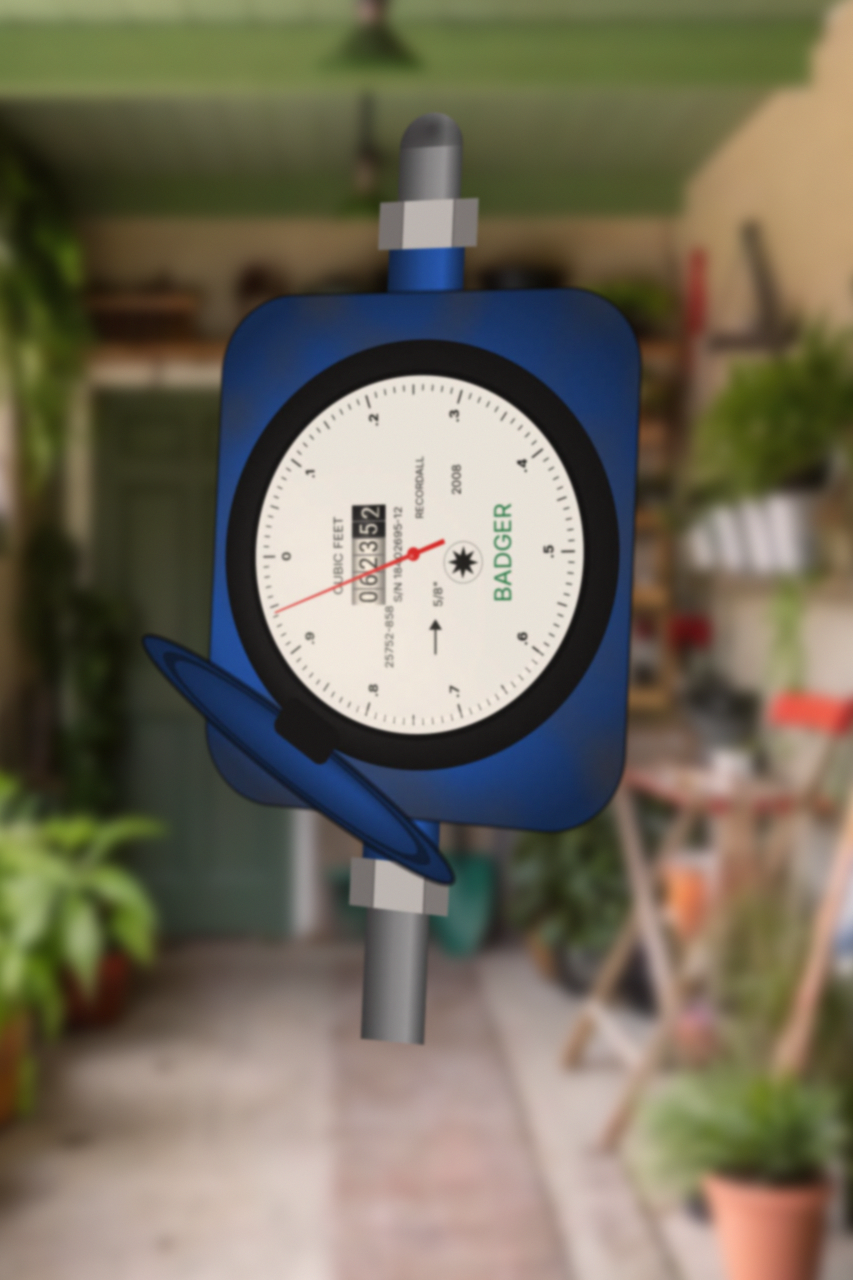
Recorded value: 62351.94,ft³
